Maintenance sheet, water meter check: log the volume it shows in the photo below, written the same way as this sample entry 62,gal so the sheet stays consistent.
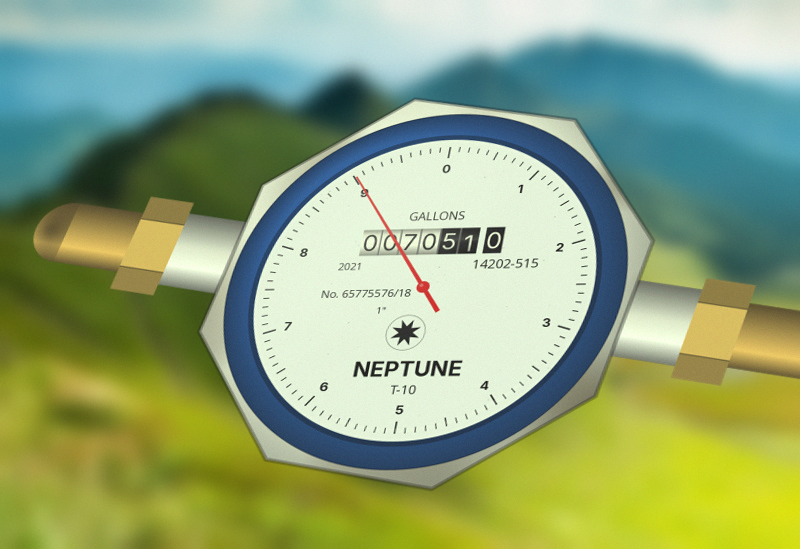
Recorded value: 70509.0,gal
